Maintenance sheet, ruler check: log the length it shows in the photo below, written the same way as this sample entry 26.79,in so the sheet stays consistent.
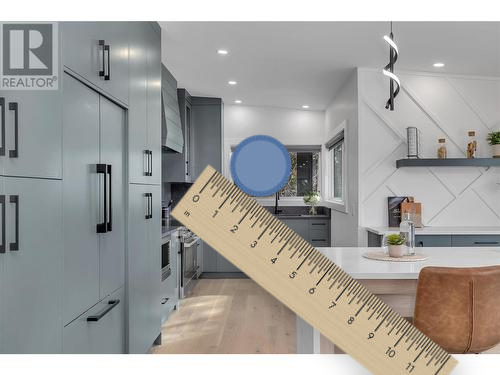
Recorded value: 2.5,in
